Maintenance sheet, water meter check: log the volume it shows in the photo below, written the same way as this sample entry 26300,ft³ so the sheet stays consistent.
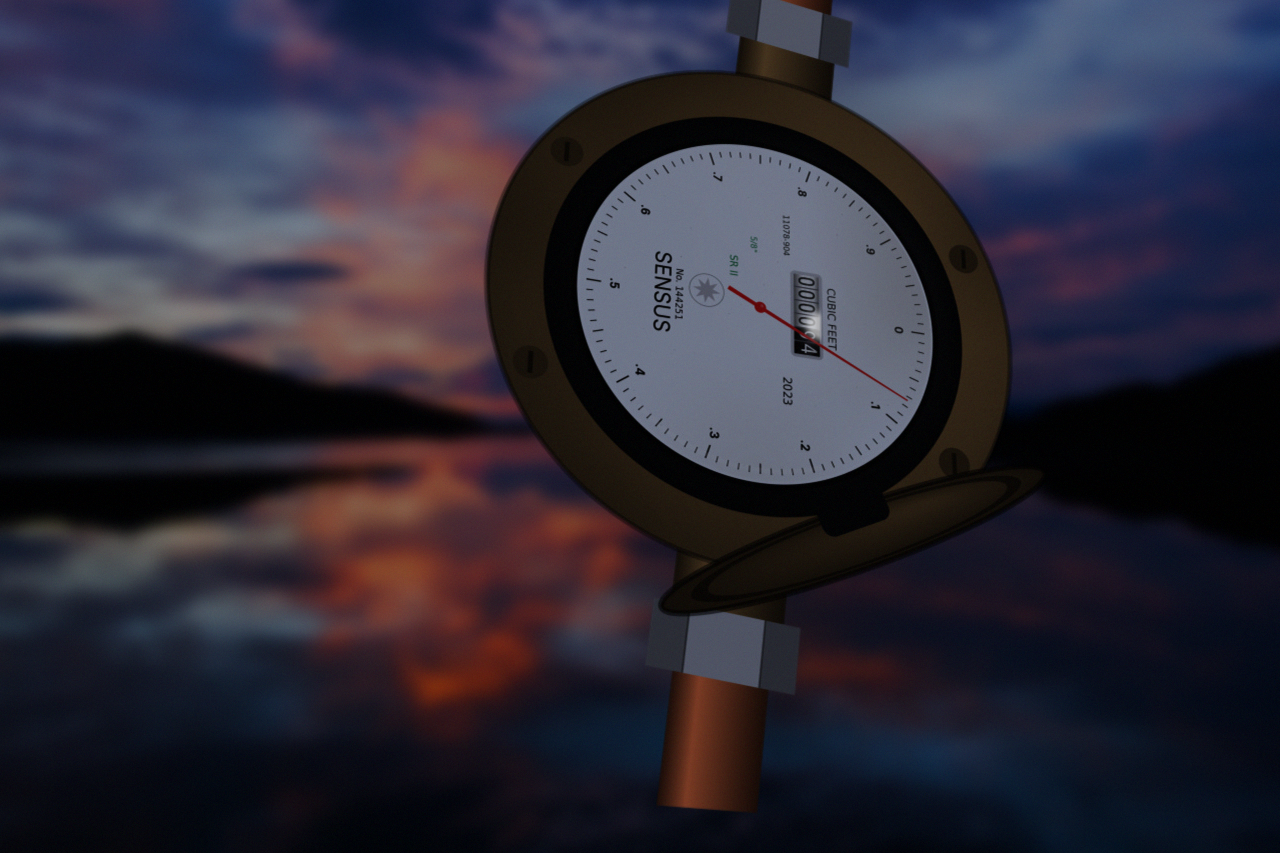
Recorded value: 94.07,ft³
